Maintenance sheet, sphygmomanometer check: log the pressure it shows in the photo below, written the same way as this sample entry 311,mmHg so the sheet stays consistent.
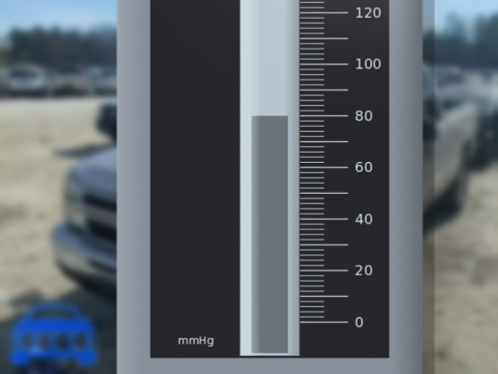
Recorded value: 80,mmHg
